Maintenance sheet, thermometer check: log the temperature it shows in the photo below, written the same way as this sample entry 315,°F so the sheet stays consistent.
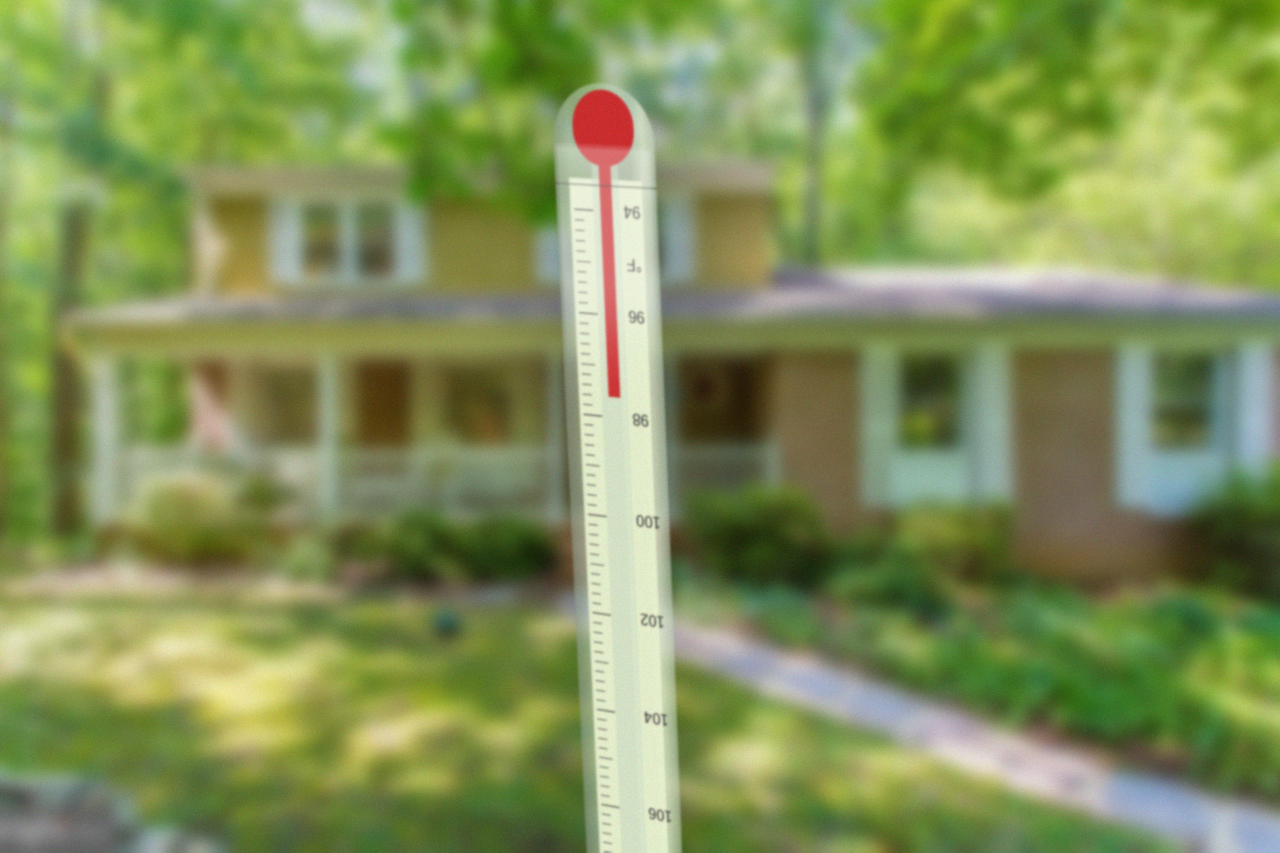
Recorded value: 97.6,°F
